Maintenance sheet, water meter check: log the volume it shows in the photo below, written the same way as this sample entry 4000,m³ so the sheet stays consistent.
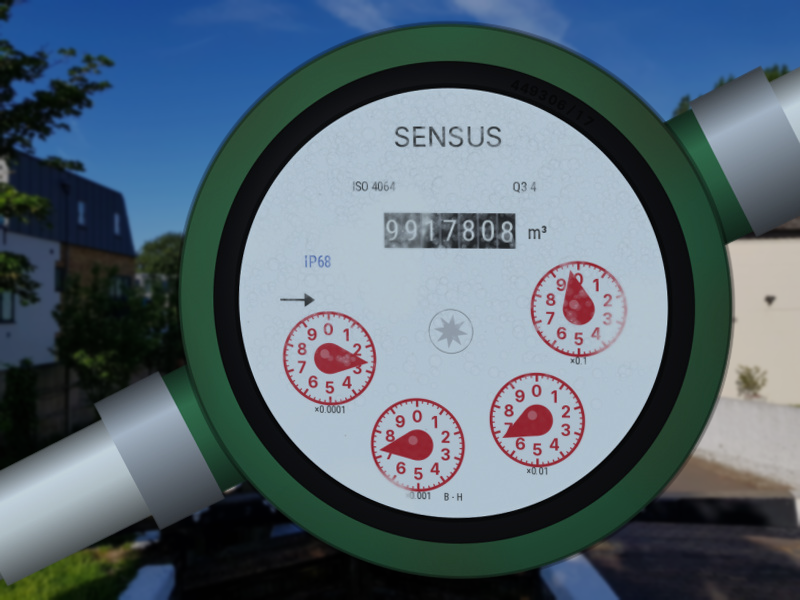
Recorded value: 9917807.9672,m³
